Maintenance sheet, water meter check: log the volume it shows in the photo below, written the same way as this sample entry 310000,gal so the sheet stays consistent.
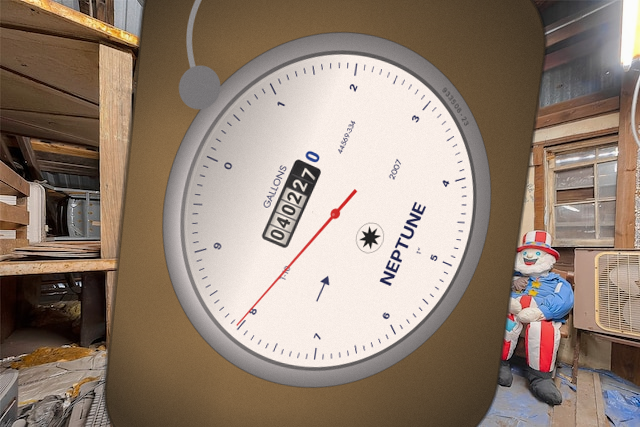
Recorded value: 402268.0,gal
